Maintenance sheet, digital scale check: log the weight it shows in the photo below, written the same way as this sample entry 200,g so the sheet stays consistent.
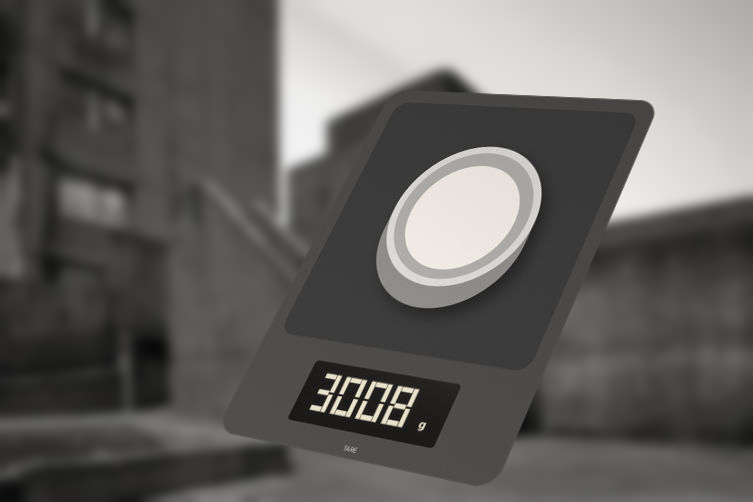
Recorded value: 3008,g
